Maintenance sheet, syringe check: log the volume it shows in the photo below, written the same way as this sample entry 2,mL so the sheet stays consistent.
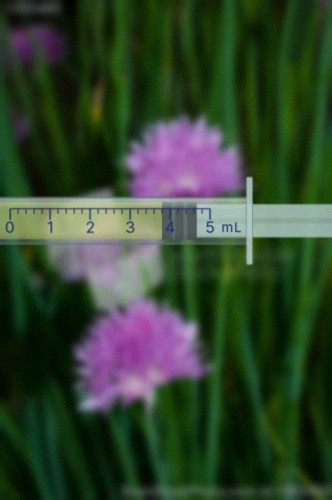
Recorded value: 3.8,mL
